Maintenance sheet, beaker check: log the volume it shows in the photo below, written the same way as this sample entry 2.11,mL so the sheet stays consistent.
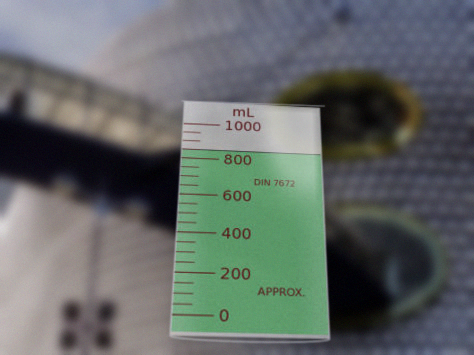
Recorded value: 850,mL
